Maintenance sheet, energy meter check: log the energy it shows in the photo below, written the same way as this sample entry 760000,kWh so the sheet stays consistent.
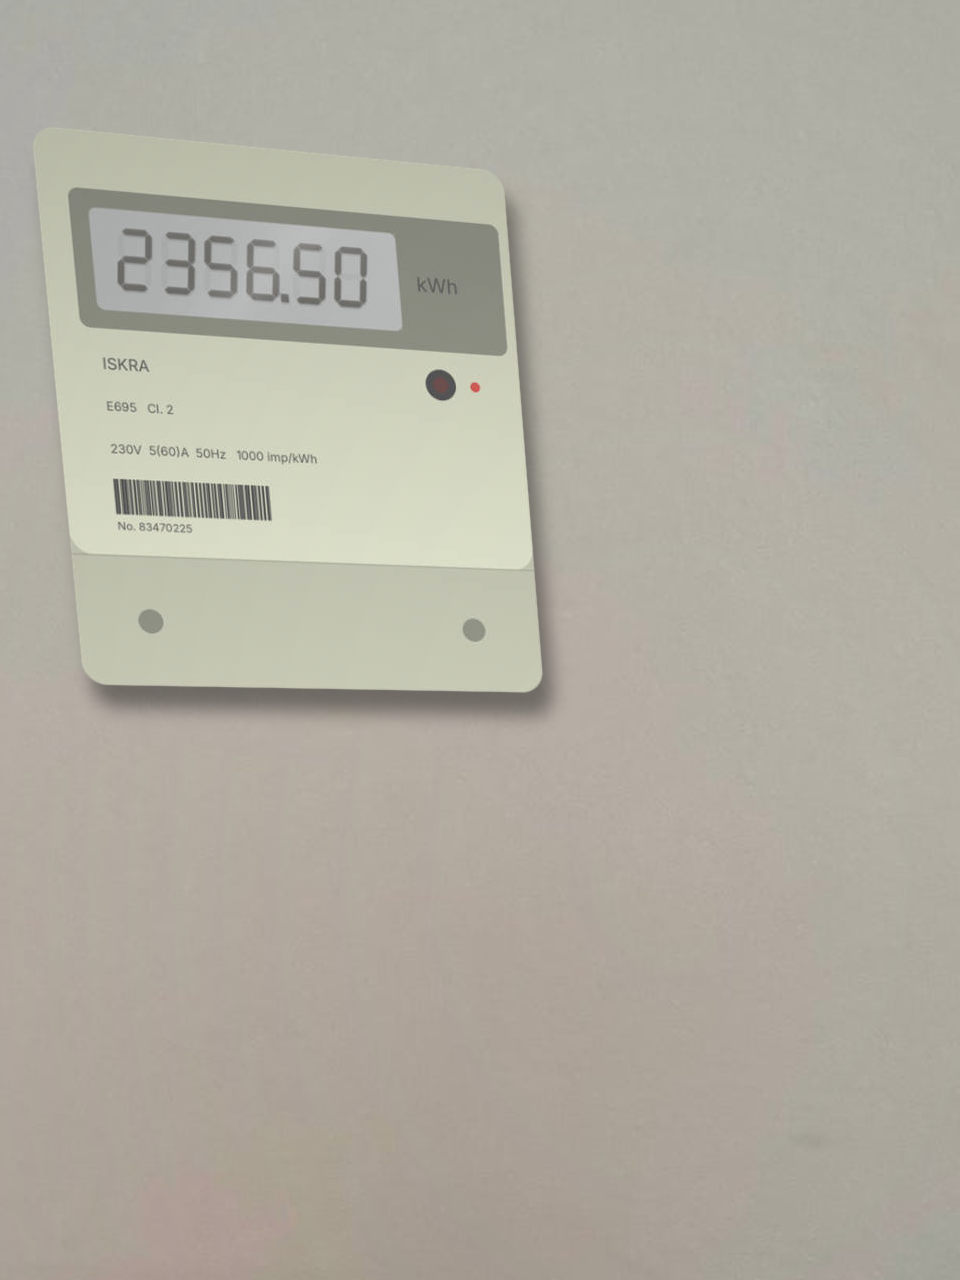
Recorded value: 2356.50,kWh
